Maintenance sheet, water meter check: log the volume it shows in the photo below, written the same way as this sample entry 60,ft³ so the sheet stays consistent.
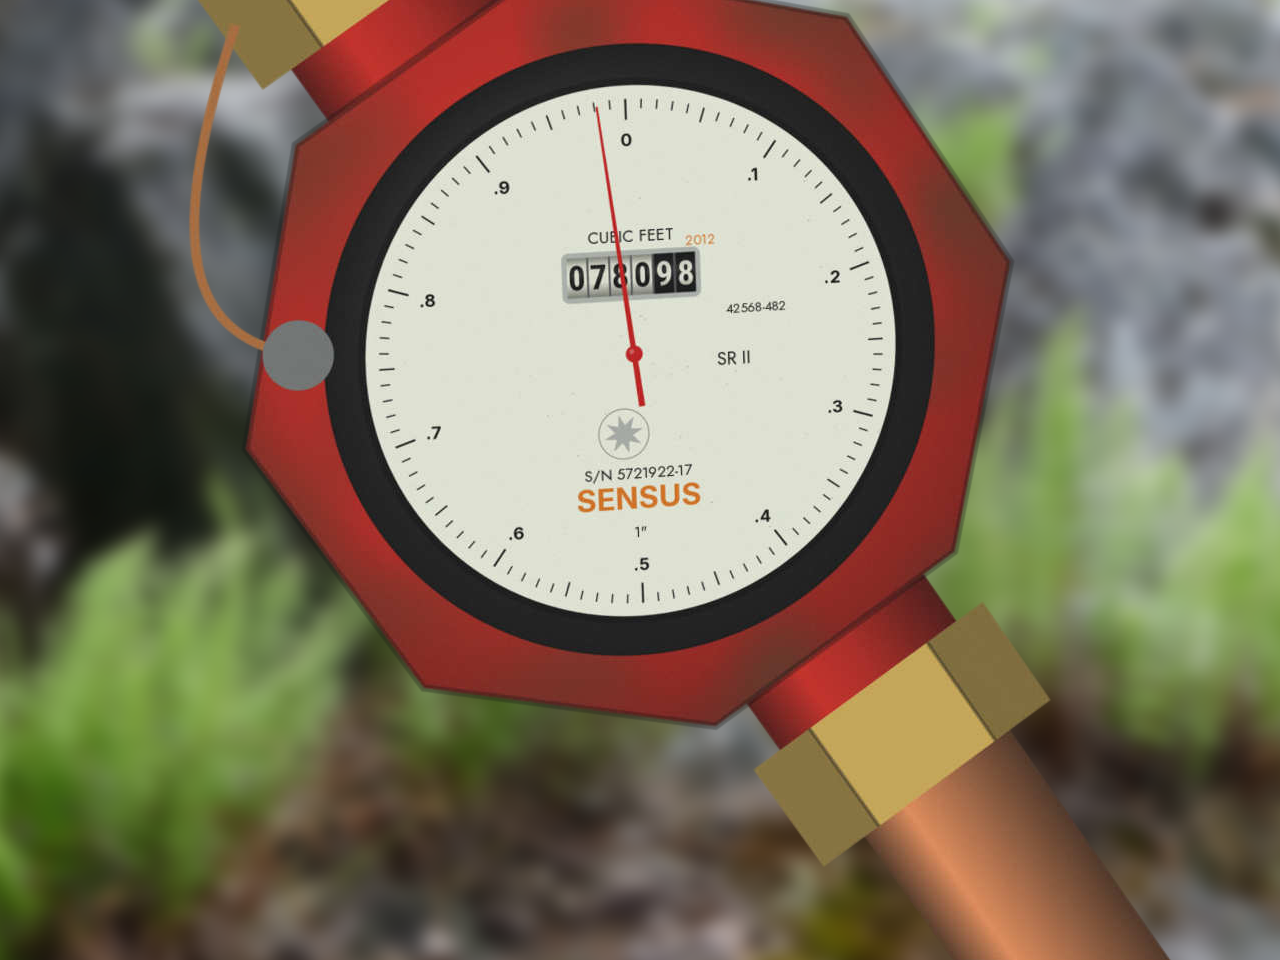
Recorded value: 78097.98,ft³
